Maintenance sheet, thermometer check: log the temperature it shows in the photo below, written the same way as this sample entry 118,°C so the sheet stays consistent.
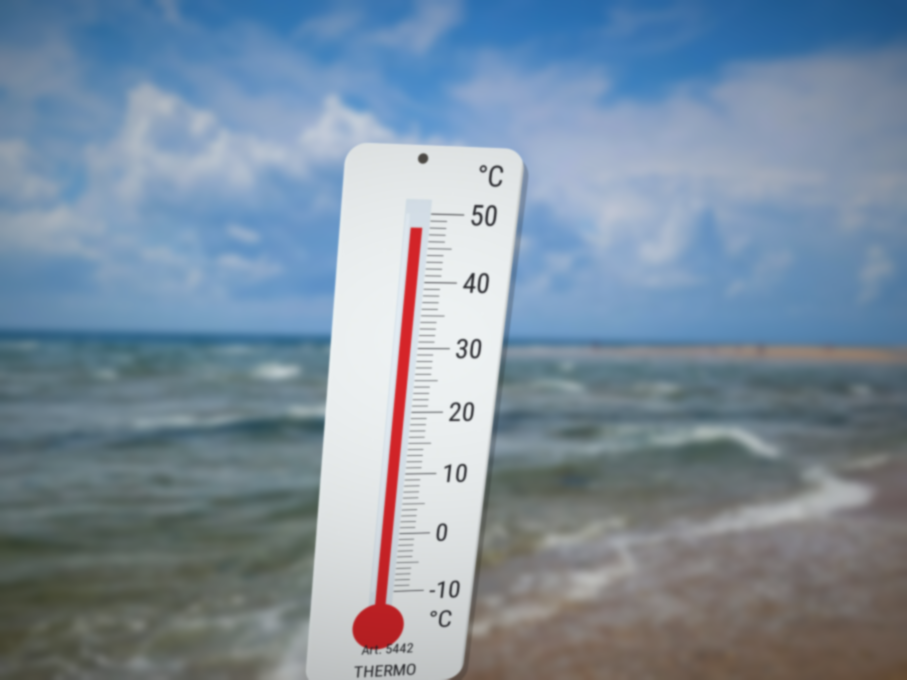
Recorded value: 48,°C
